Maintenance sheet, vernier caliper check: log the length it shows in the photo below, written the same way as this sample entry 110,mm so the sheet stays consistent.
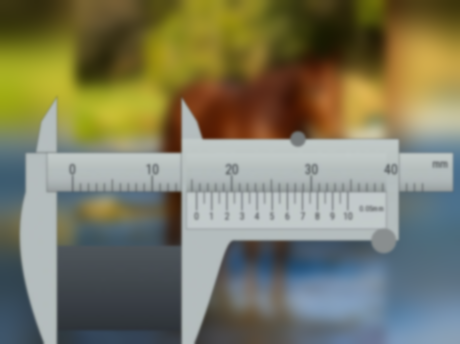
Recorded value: 15.6,mm
